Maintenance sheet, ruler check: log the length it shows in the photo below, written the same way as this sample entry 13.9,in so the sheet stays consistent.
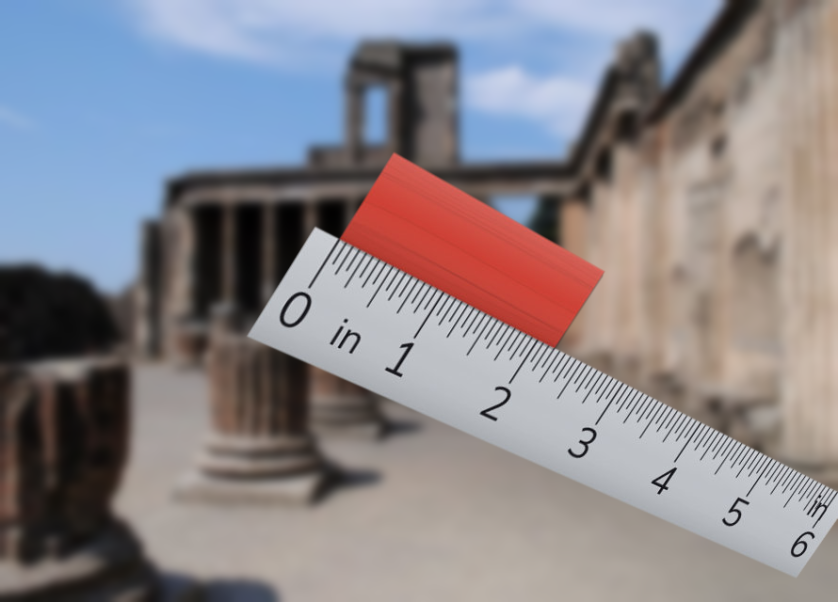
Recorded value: 2.1875,in
